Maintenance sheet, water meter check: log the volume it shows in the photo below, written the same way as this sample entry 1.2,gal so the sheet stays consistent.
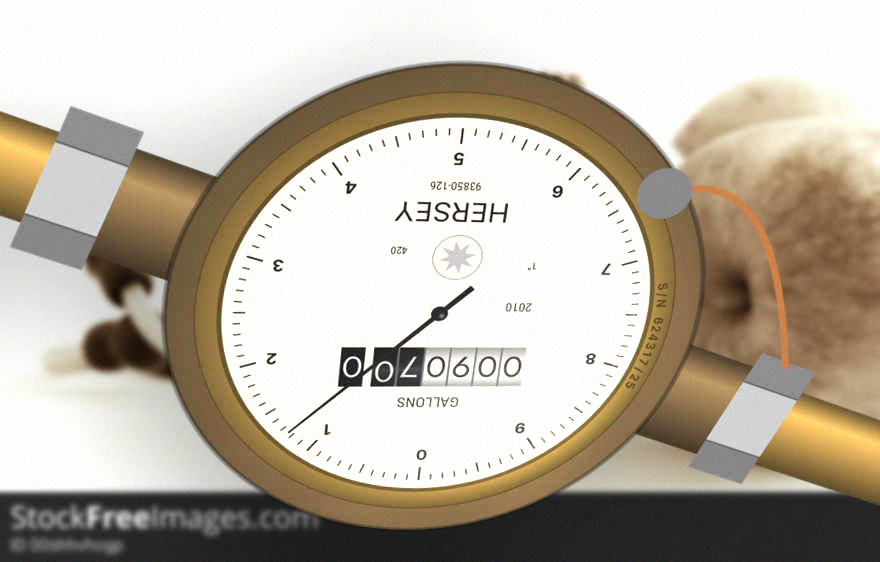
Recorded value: 90701.2,gal
